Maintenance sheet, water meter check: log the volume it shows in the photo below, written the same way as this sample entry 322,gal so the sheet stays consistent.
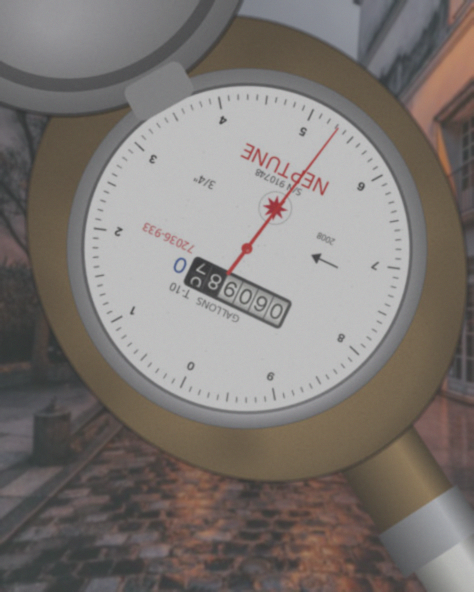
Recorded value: 609865.3,gal
